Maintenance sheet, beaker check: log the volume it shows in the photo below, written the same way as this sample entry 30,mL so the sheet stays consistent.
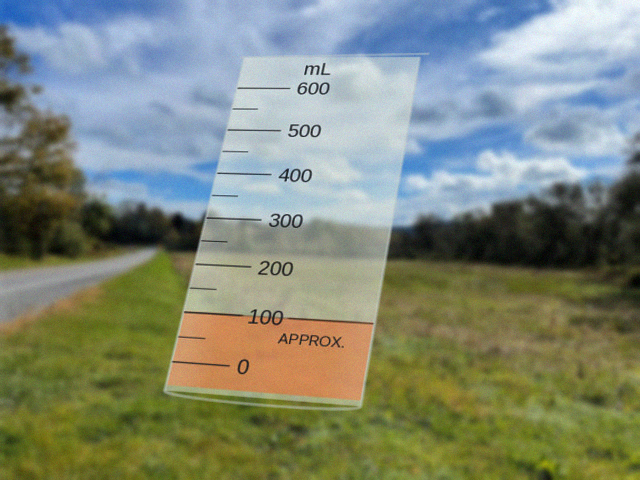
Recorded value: 100,mL
